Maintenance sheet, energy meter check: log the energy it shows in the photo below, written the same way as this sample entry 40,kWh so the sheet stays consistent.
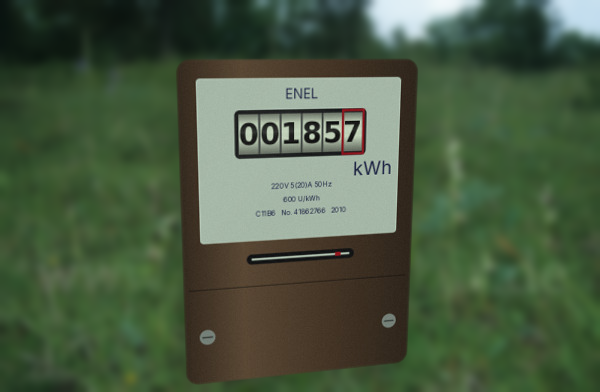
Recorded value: 185.7,kWh
